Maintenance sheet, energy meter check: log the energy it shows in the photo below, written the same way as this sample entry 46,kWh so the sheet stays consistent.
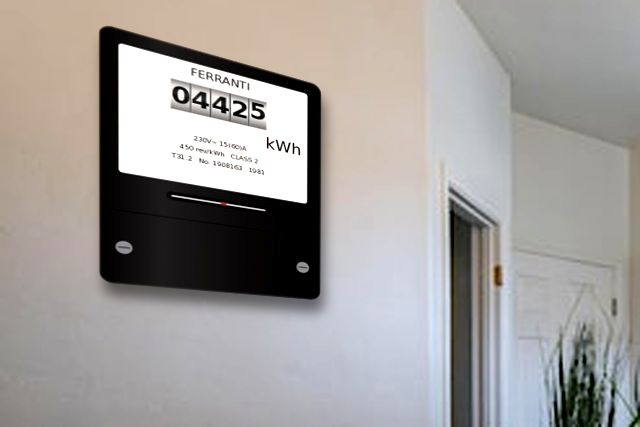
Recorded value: 4425,kWh
